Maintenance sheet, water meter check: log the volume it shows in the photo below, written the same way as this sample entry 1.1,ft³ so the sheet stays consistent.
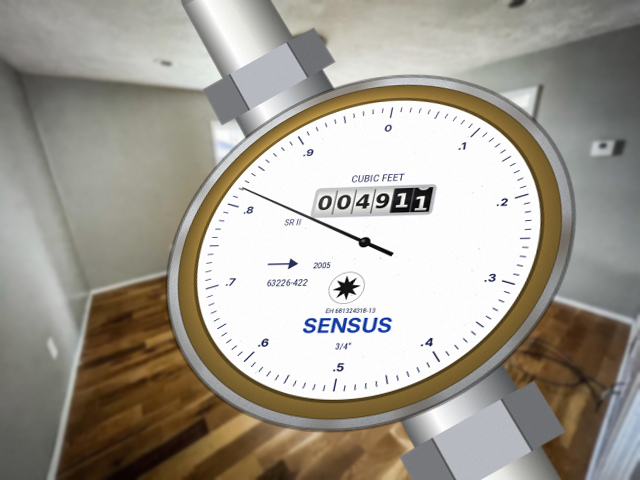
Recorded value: 4910.82,ft³
